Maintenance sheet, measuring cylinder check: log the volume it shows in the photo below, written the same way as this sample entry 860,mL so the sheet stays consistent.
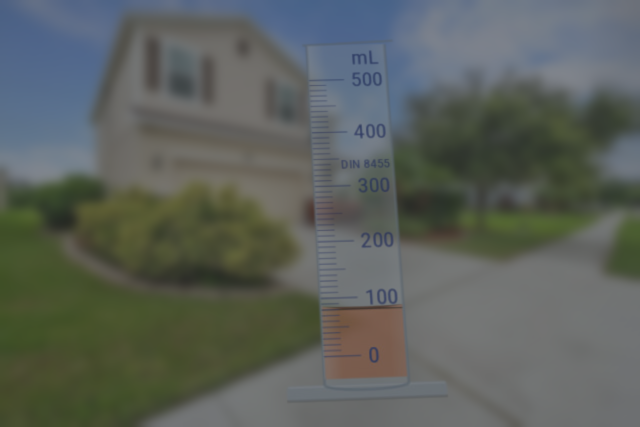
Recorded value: 80,mL
